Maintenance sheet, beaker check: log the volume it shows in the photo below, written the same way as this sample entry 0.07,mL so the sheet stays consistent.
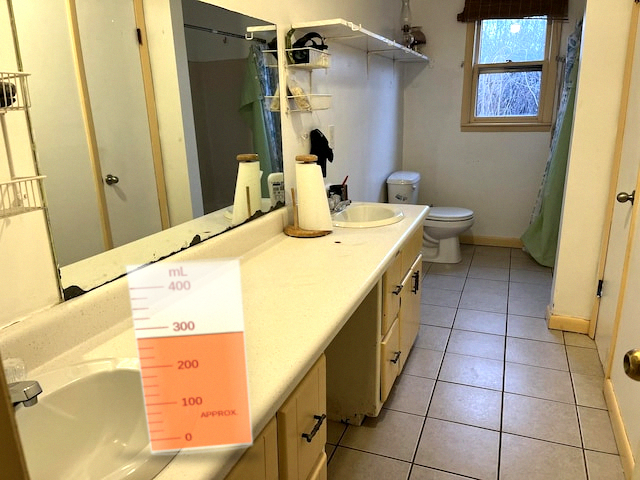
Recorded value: 275,mL
